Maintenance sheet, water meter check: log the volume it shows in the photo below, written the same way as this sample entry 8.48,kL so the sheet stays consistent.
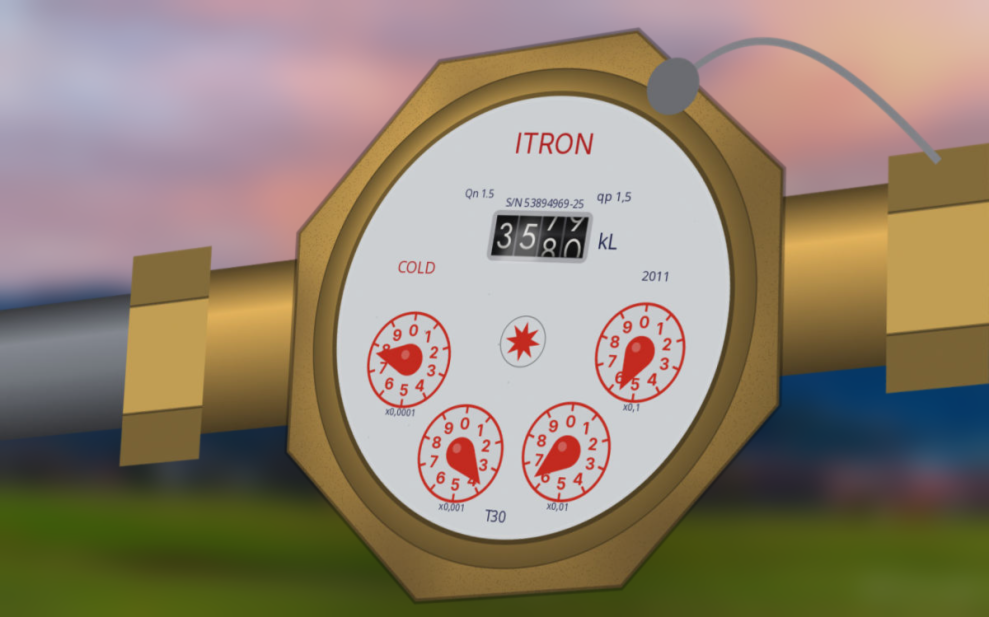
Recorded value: 3579.5637,kL
